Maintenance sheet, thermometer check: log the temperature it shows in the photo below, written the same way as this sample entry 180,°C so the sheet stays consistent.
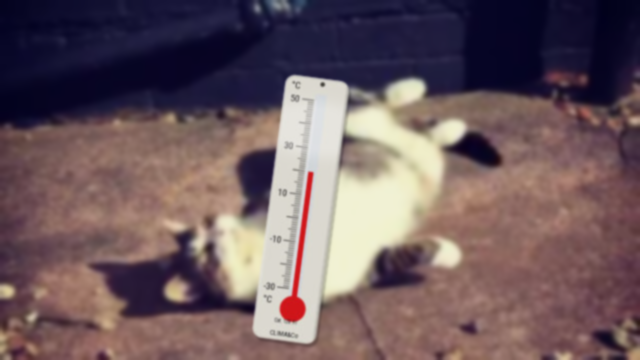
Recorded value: 20,°C
